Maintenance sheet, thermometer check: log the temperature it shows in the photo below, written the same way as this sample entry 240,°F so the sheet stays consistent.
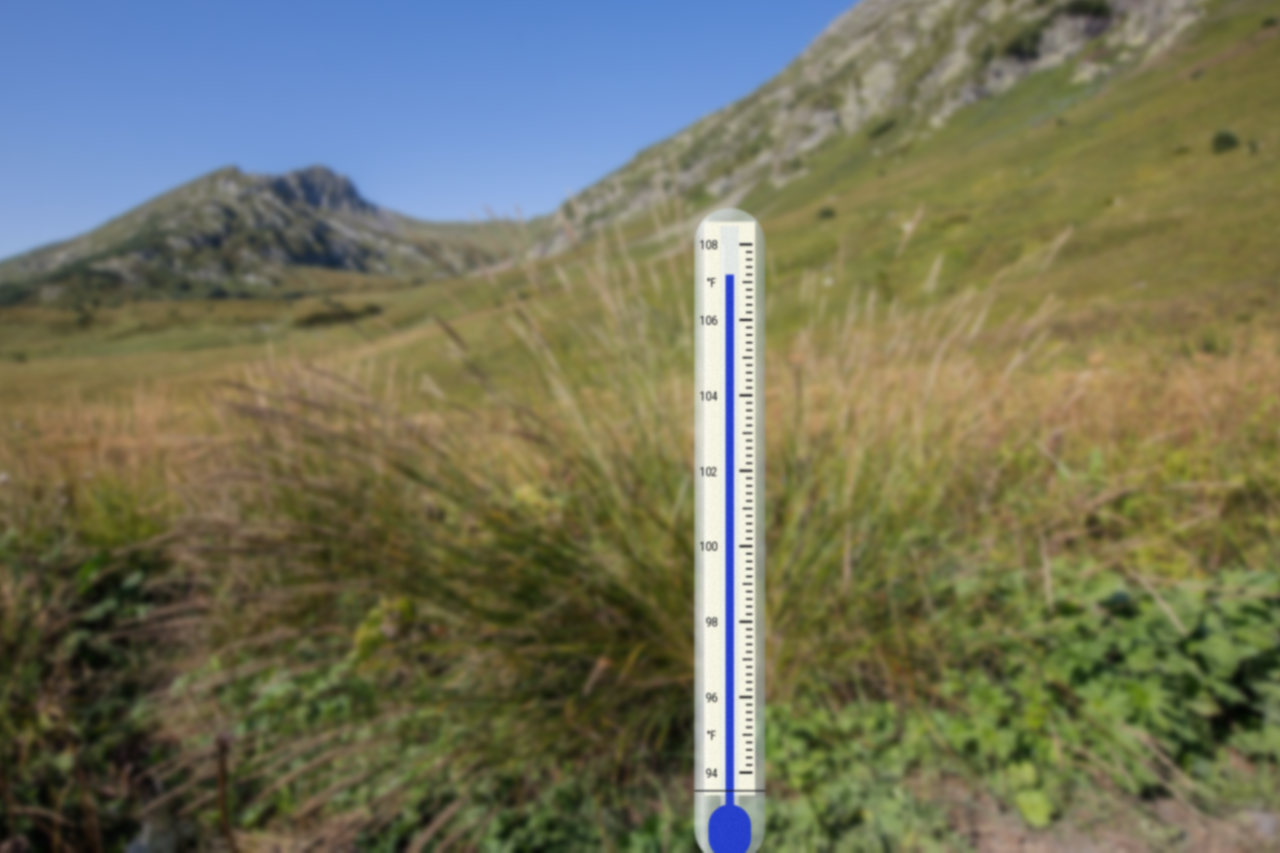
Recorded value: 107.2,°F
